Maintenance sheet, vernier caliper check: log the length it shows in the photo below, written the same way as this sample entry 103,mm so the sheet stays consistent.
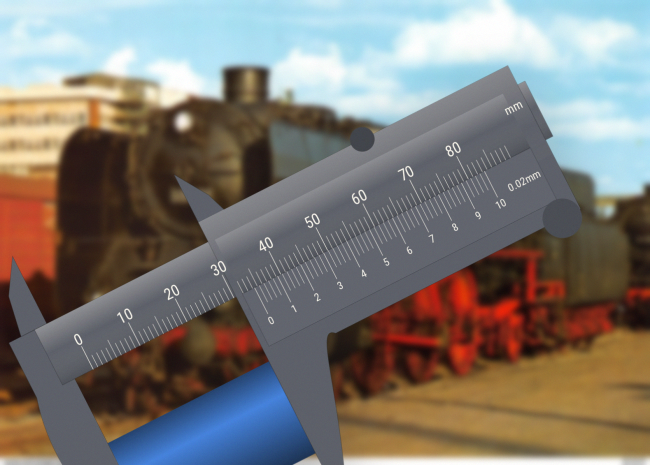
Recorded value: 34.4,mm
